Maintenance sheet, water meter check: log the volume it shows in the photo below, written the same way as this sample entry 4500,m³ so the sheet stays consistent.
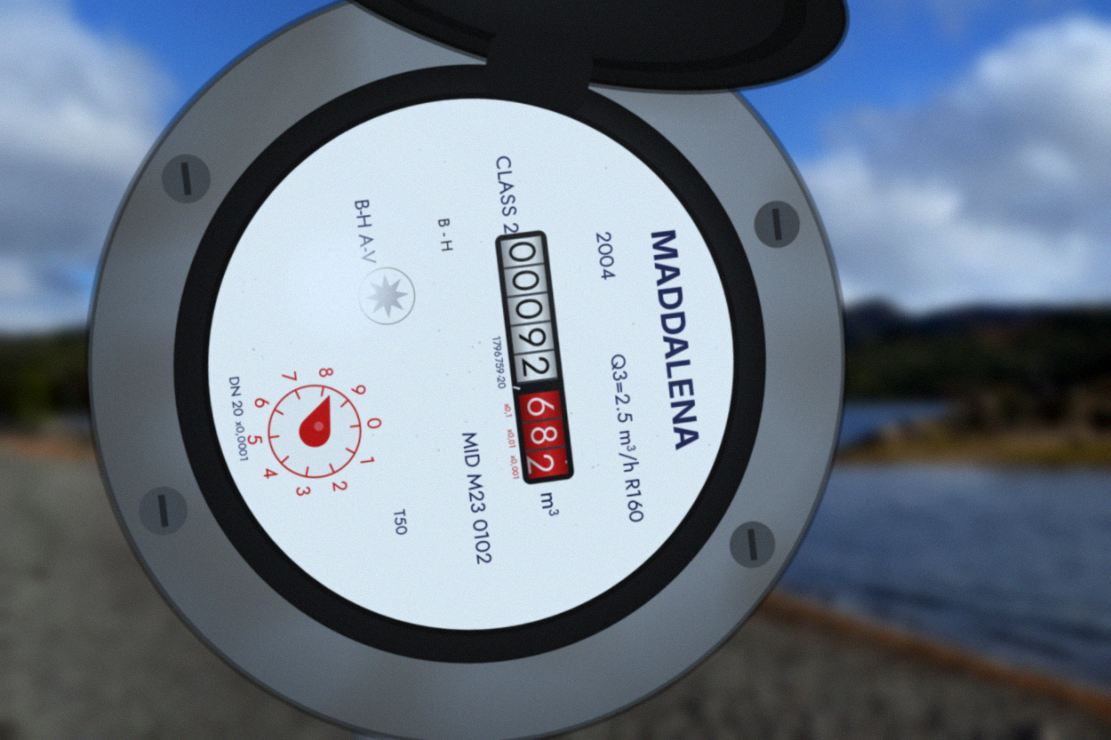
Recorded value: 92.6818,m³
